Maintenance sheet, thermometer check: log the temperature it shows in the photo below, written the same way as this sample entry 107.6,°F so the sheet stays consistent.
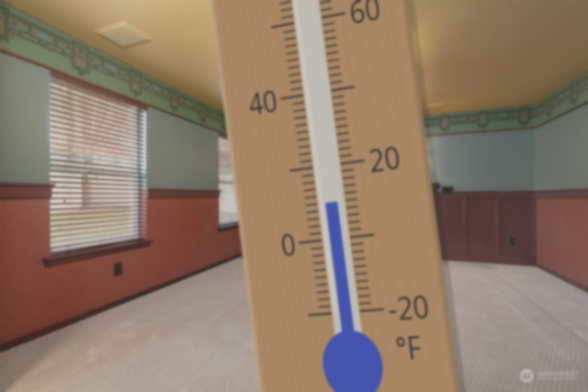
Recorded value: 10,°F
